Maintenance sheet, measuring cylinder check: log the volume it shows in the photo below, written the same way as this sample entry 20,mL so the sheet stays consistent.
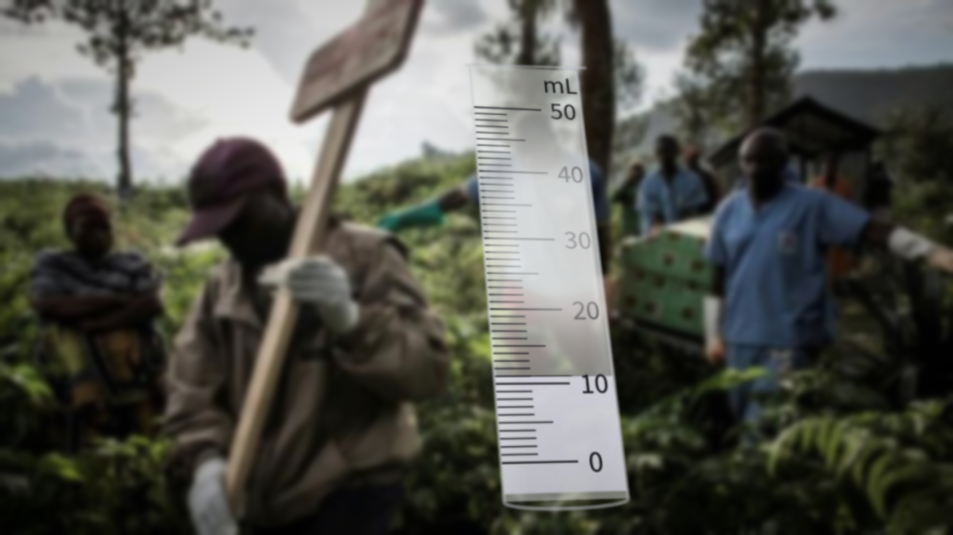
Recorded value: 11,mL
